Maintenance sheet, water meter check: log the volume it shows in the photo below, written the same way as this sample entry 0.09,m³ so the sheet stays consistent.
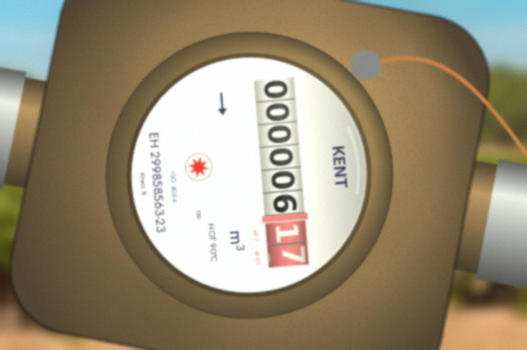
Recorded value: 6.17,m³
